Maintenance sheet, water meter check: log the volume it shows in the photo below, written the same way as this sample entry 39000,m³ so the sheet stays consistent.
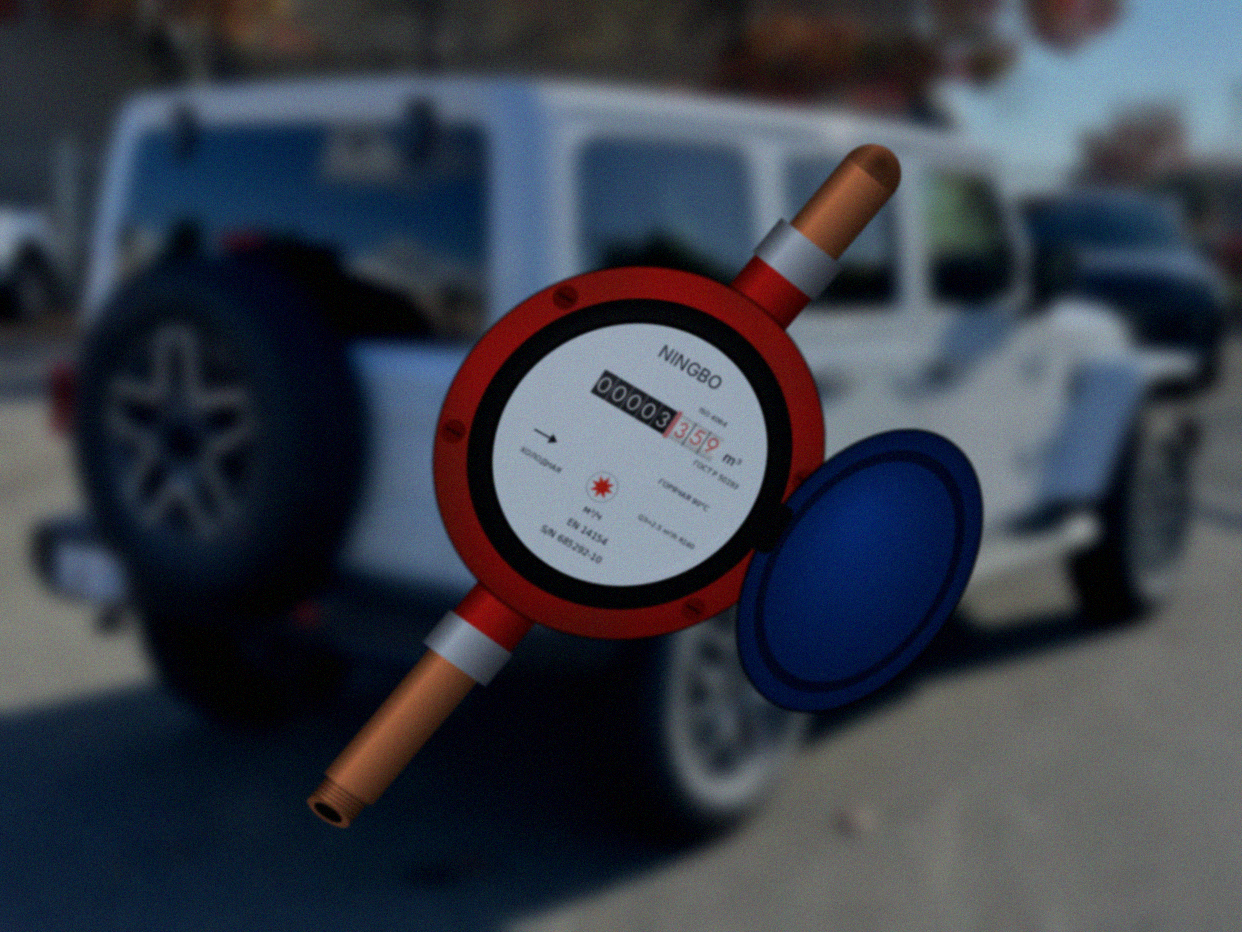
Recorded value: 3.359,m³
